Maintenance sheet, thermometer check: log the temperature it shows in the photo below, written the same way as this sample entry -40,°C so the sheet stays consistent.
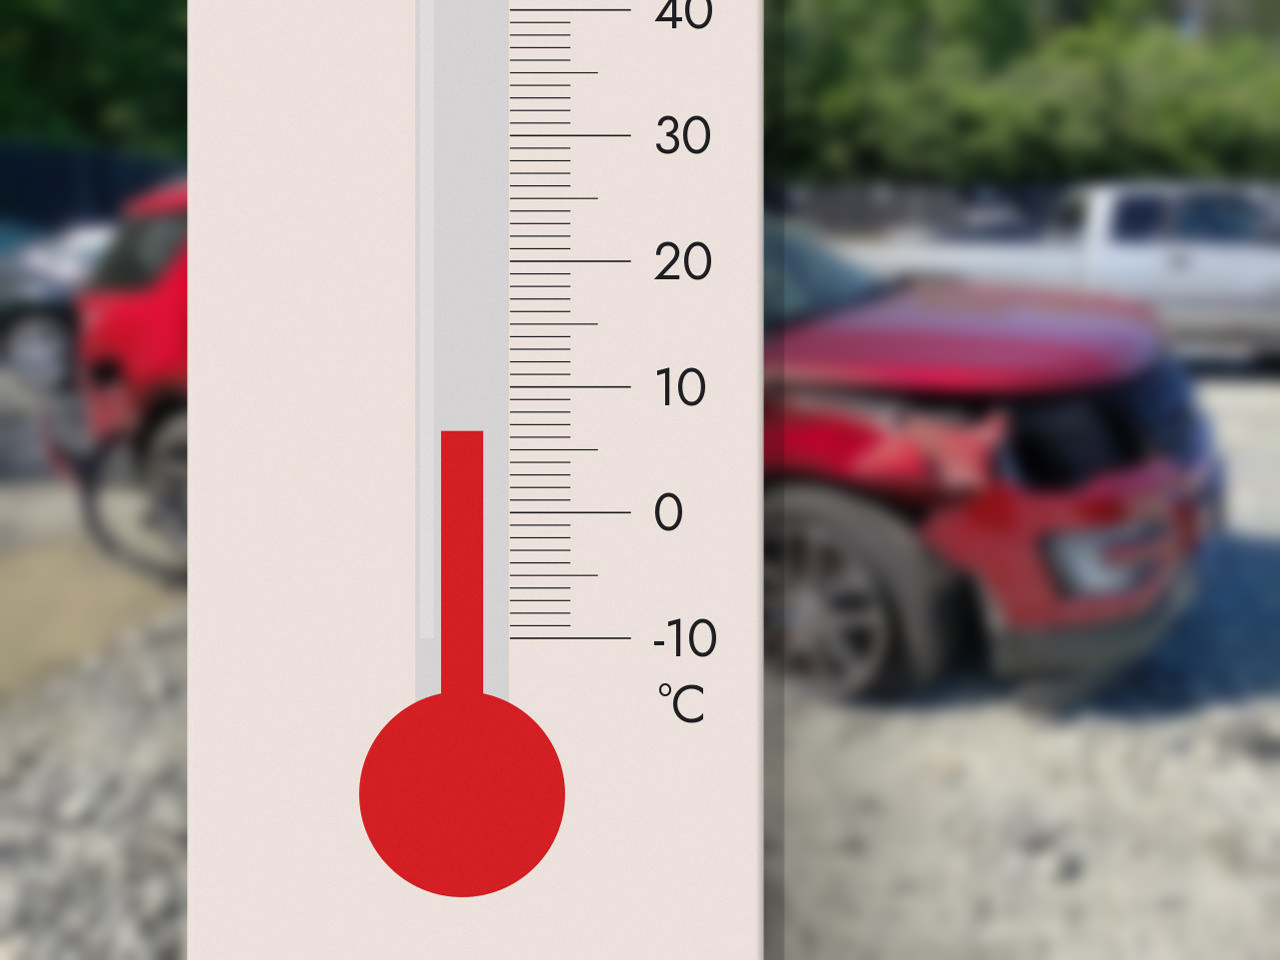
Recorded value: 6.5,°C
